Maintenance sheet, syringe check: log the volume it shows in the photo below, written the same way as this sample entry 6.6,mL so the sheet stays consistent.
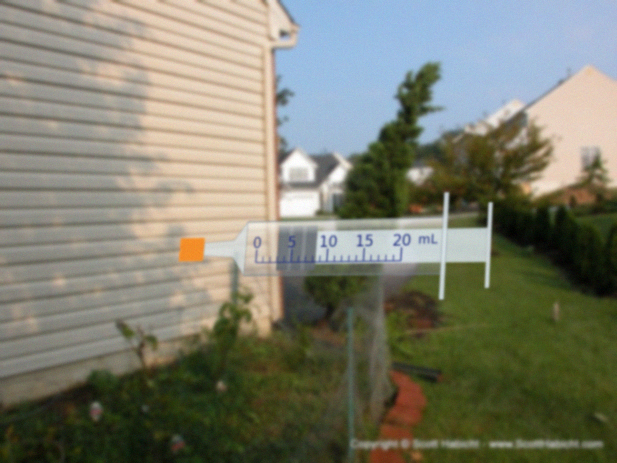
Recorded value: 3,mL
